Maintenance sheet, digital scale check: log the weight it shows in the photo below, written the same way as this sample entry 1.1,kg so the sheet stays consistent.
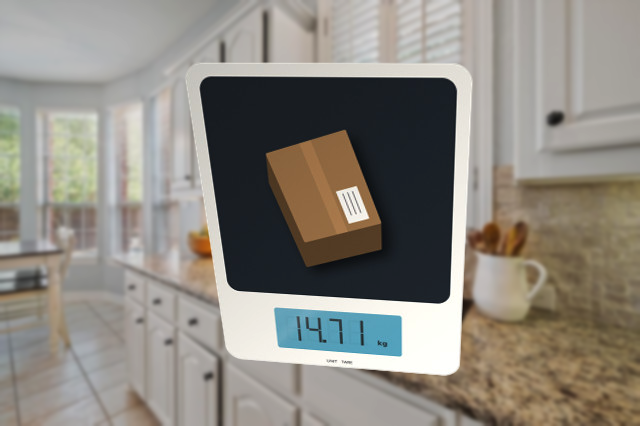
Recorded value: 14.71,kg
